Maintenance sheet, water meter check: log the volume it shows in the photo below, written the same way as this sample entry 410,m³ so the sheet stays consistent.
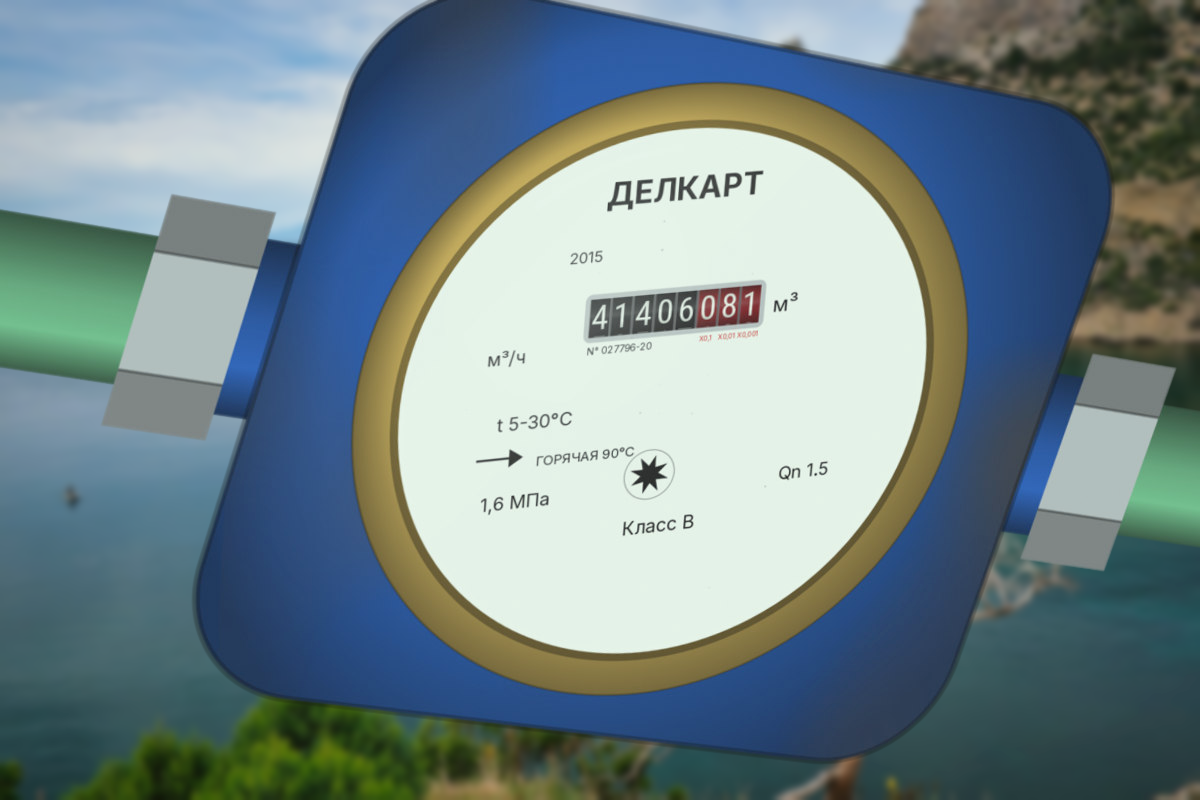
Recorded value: 41406.081,m³
